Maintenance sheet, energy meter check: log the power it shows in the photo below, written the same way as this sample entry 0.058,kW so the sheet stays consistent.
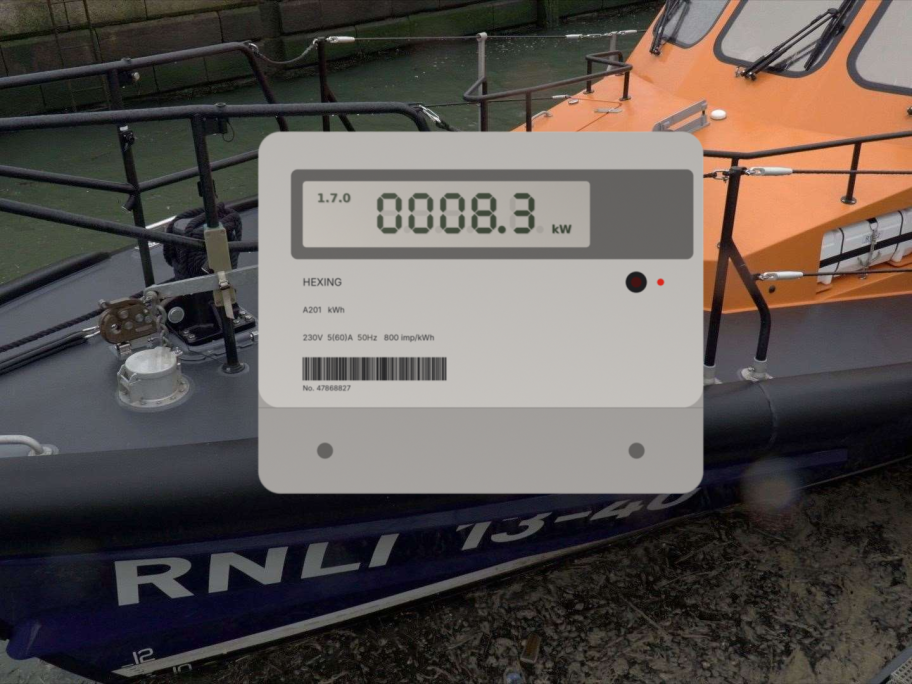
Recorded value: 8.3,kW
